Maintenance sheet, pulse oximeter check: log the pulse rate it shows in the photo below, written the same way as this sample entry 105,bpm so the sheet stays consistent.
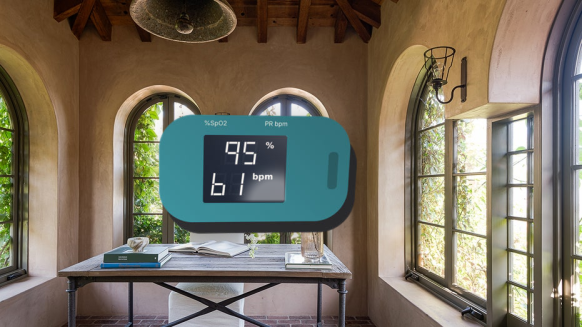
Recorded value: 61,bpm
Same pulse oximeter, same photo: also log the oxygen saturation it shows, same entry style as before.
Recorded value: 95,%
